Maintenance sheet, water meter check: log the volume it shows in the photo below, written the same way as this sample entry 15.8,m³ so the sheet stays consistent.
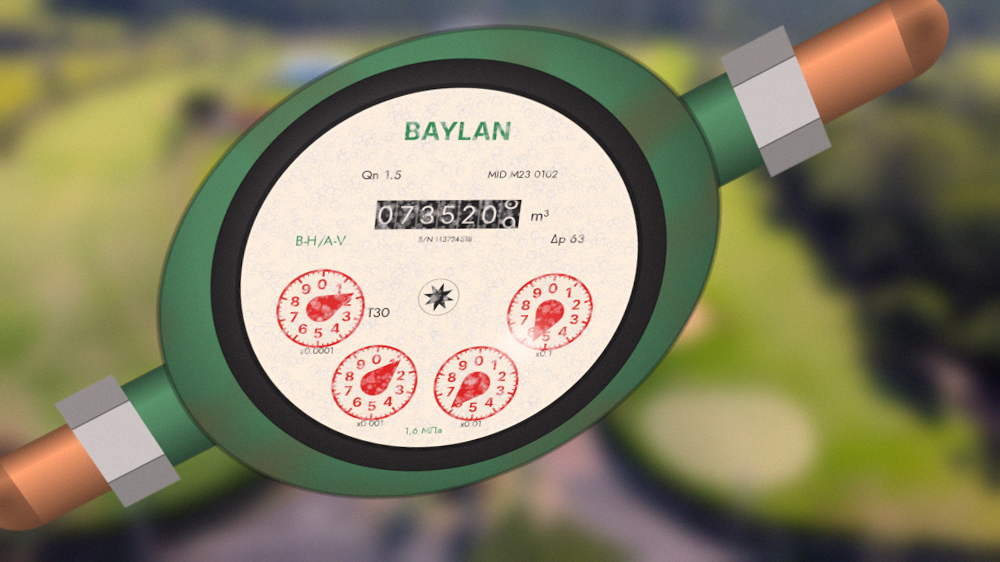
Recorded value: 735208.5611,m³
